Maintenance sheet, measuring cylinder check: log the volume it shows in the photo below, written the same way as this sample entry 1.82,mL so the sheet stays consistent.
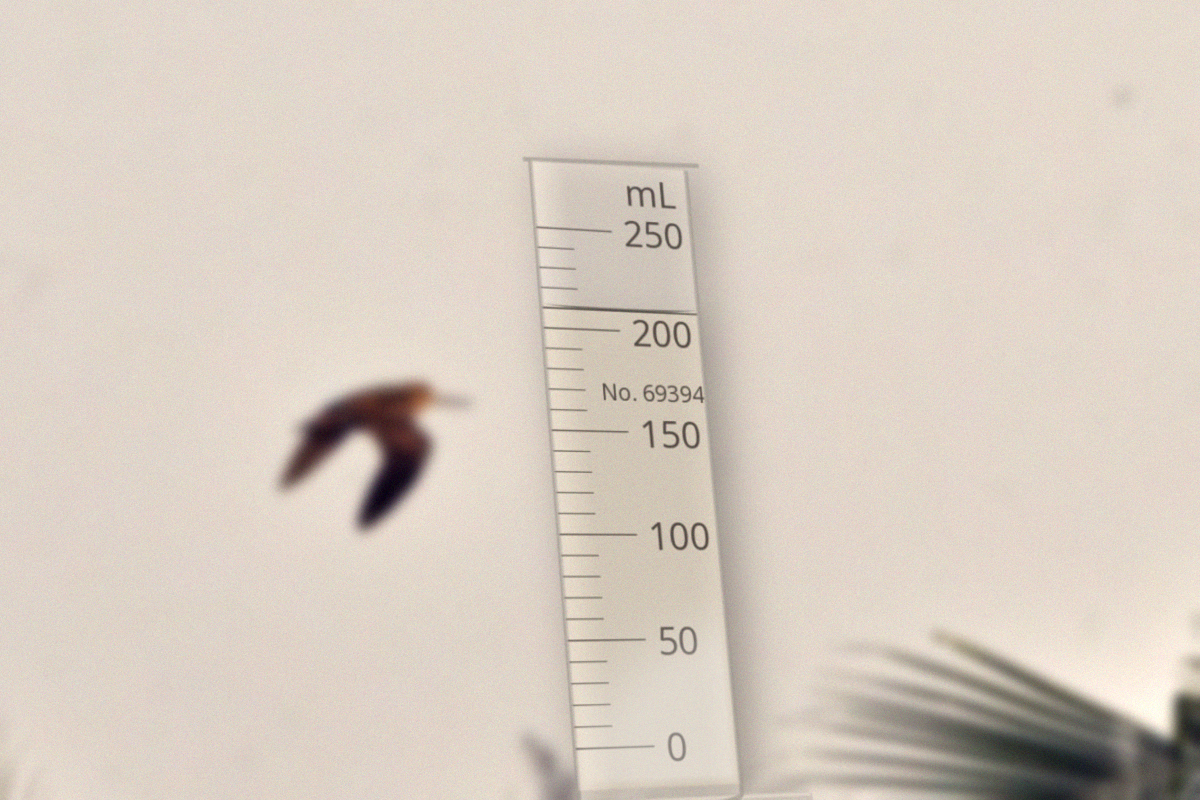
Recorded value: 210,mL
